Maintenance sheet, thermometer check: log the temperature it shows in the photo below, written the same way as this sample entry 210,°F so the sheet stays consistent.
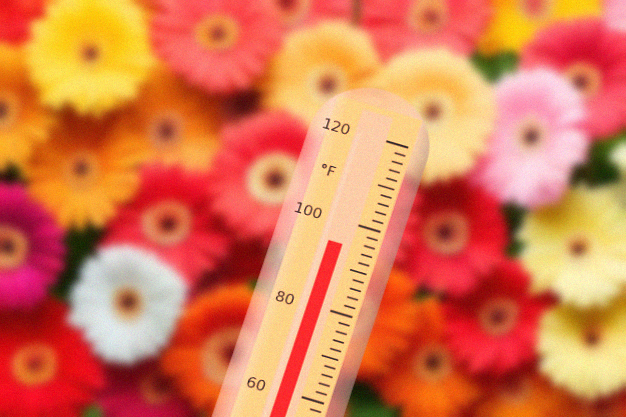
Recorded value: 95,°F
